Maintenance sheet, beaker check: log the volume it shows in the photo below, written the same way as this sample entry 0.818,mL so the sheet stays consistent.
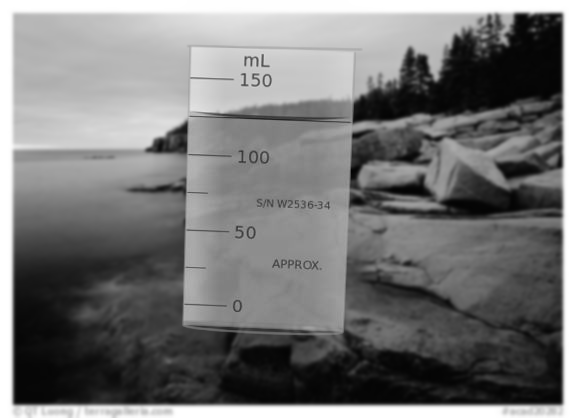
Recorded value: 125,mL
